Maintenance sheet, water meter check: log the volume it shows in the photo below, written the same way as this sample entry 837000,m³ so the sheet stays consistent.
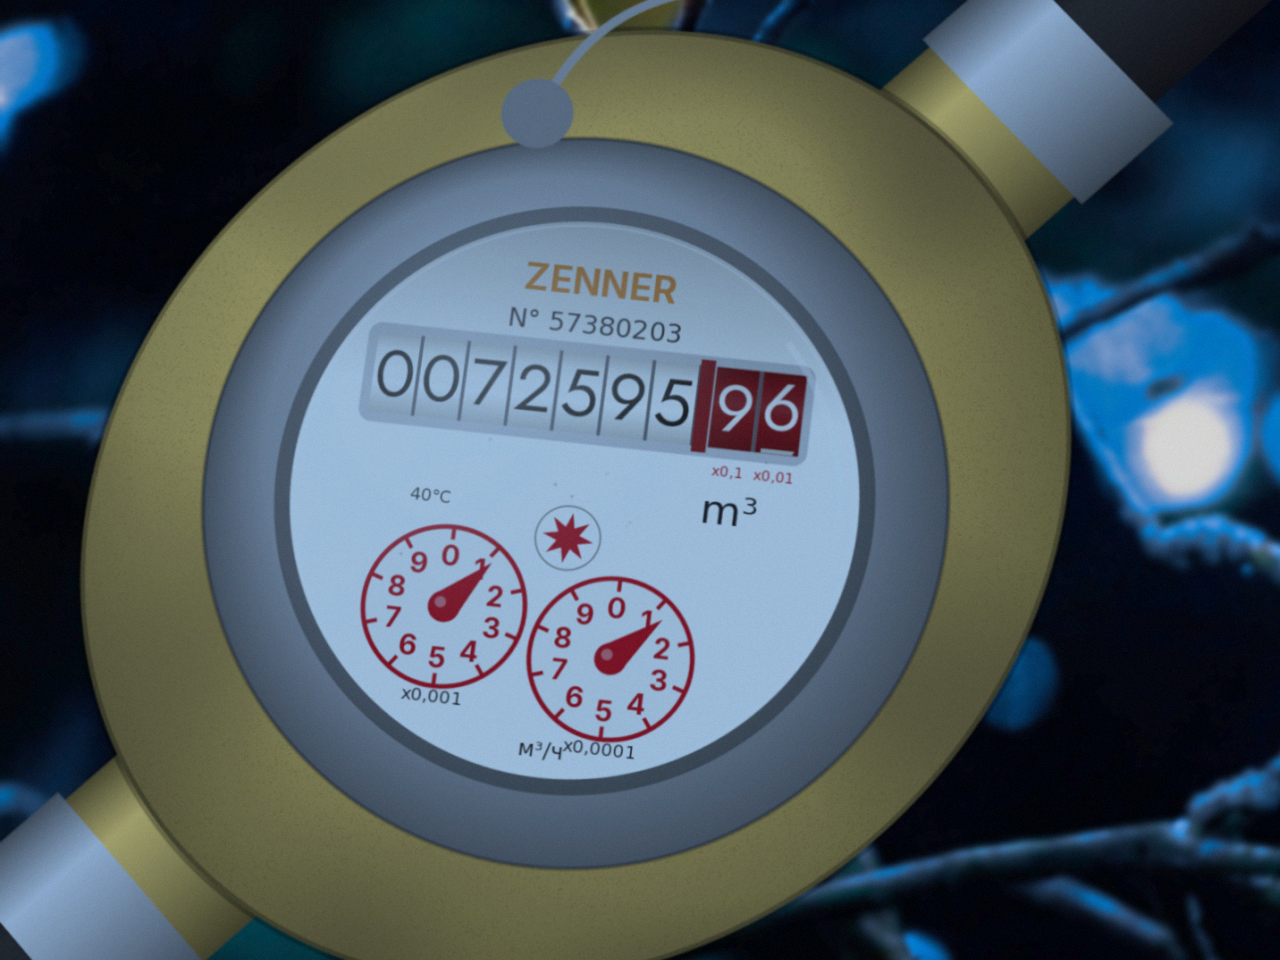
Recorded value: 72595.9611,m³
